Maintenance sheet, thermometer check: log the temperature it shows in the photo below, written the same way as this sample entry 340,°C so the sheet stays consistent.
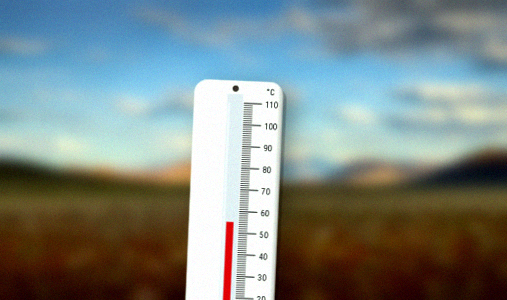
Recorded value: 55,°C
